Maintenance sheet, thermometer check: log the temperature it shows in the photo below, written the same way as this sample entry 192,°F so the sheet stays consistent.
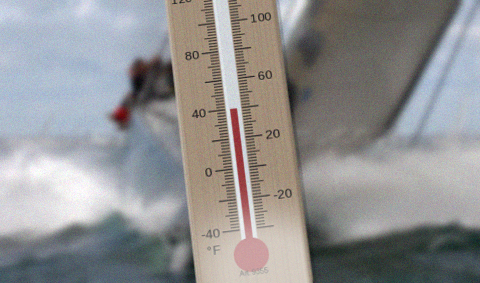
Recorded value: 40,°F
